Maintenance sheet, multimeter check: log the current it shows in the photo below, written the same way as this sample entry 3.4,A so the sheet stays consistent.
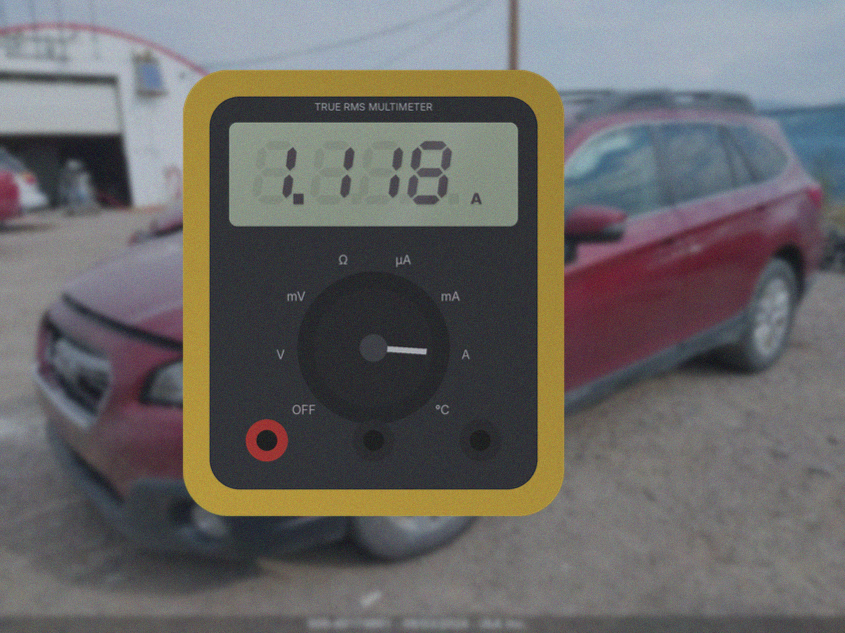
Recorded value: 1.118,A
